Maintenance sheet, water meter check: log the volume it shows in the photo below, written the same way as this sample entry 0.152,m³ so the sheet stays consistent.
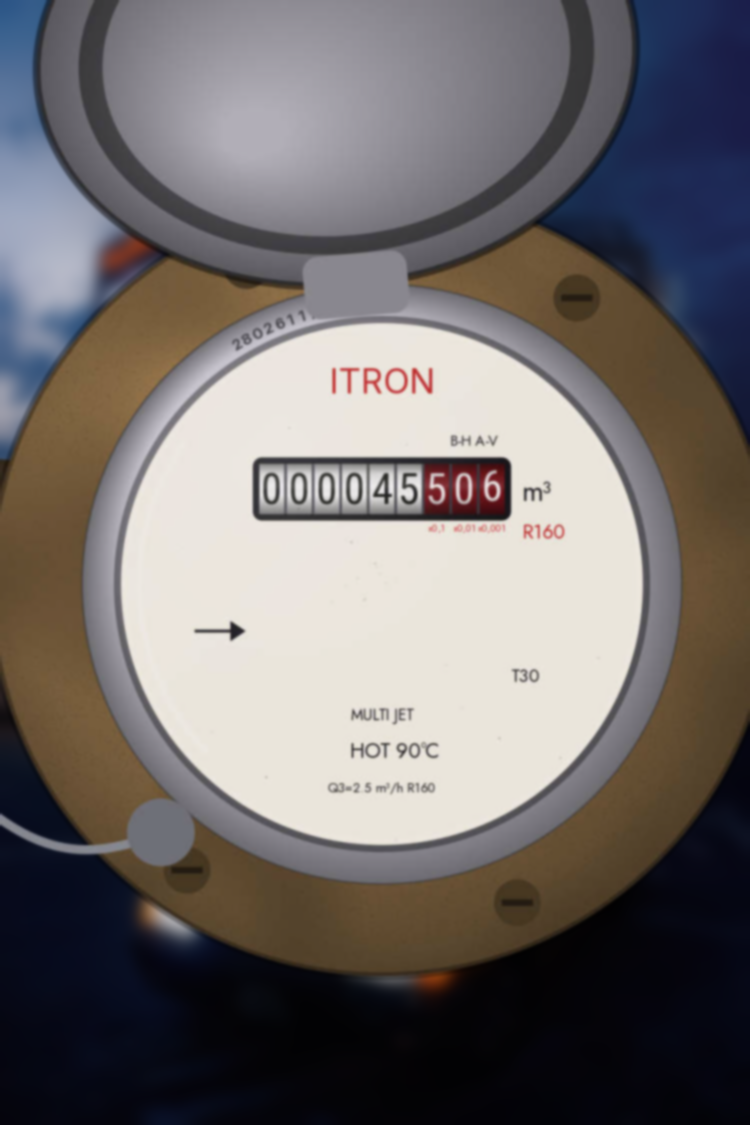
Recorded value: 45.506,m³
